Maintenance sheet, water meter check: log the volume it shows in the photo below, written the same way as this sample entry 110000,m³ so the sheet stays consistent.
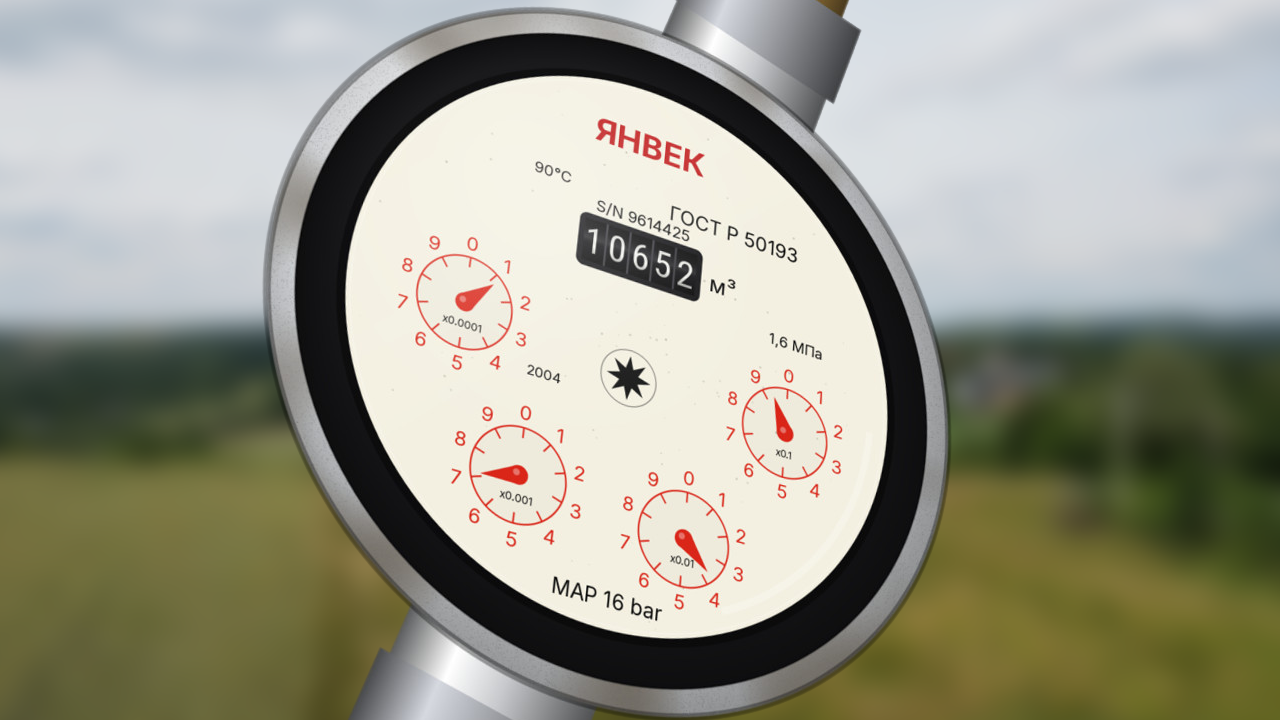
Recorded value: 10651.9371,m³
